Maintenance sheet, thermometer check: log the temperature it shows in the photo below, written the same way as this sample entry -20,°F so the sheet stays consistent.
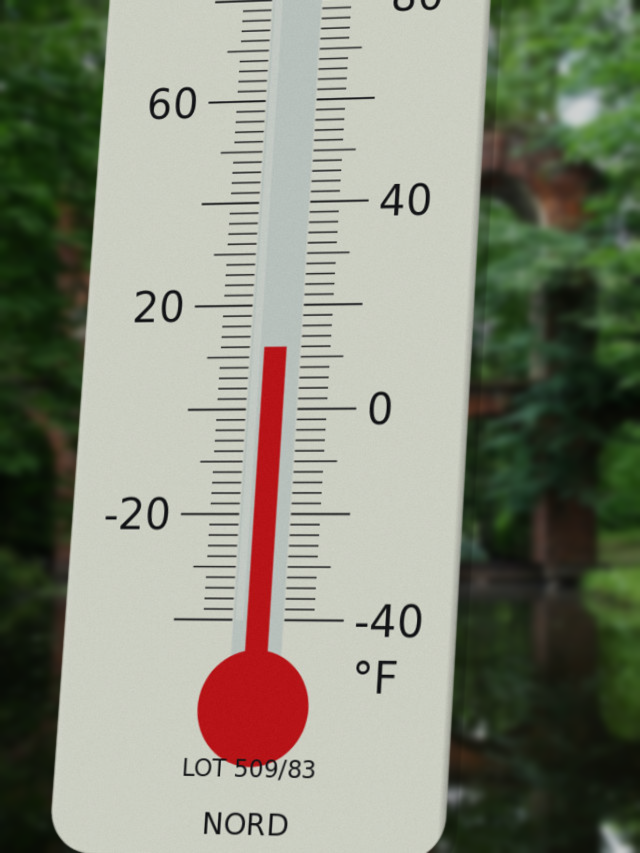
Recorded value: 12,°F
